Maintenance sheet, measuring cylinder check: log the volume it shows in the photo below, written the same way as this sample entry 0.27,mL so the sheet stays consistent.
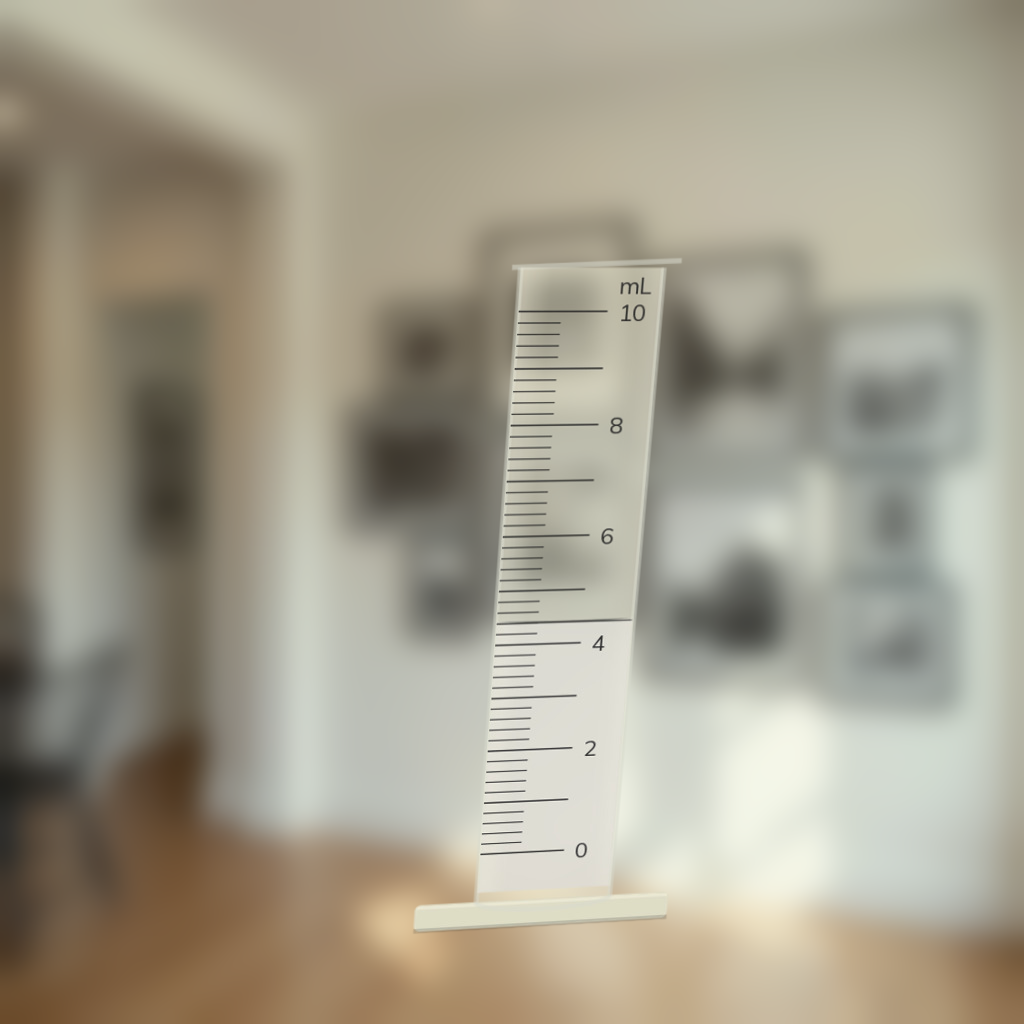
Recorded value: 4.4,mL
